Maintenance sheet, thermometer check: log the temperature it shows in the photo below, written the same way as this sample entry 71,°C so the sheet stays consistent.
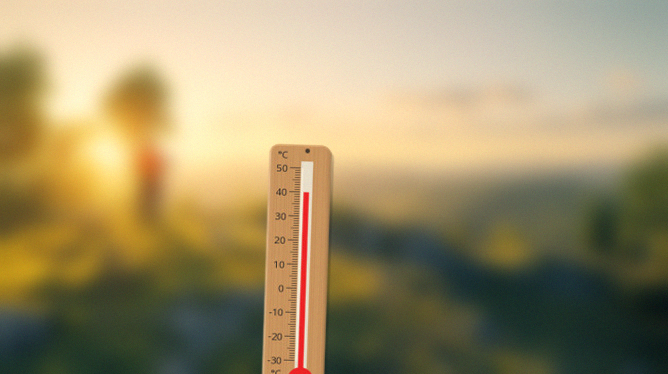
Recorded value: 40,°C
